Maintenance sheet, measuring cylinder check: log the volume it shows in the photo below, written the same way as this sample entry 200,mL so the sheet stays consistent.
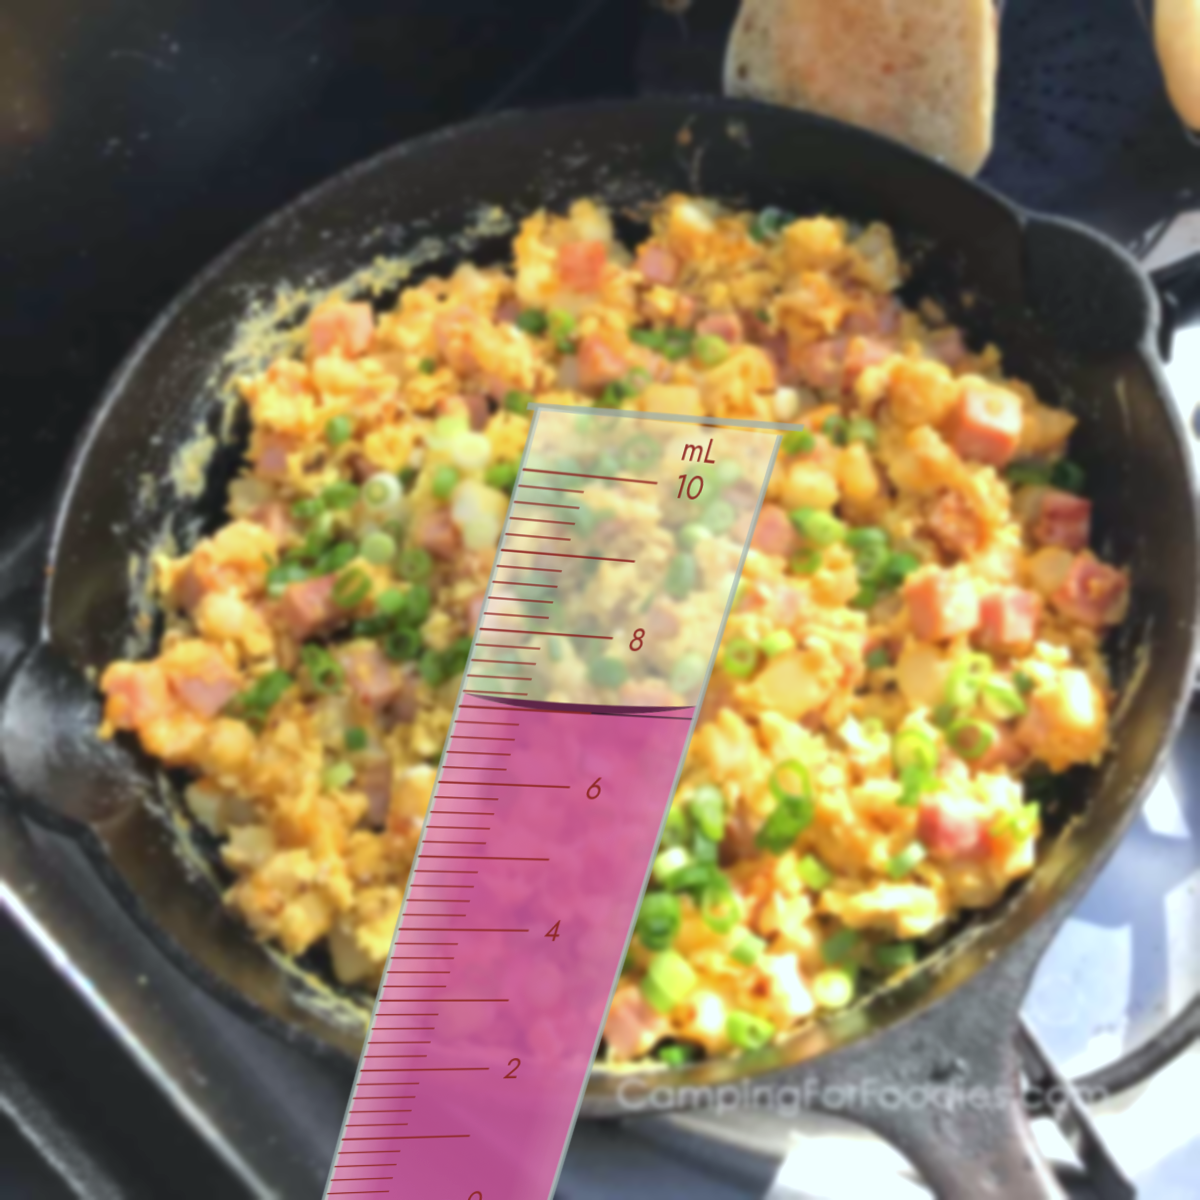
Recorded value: 7,mL
